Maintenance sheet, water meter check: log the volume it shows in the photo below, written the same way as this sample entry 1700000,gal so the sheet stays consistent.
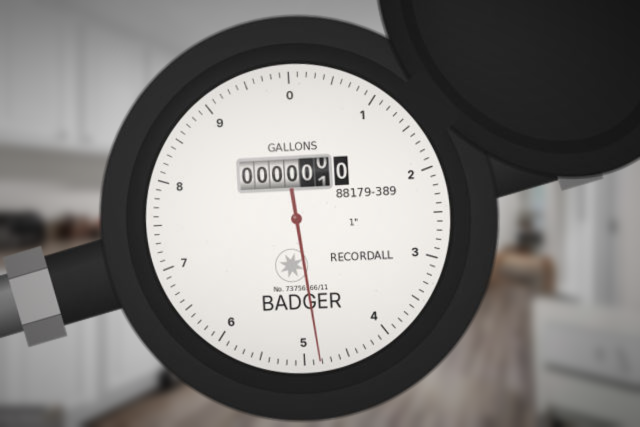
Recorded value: 4.8,gal
